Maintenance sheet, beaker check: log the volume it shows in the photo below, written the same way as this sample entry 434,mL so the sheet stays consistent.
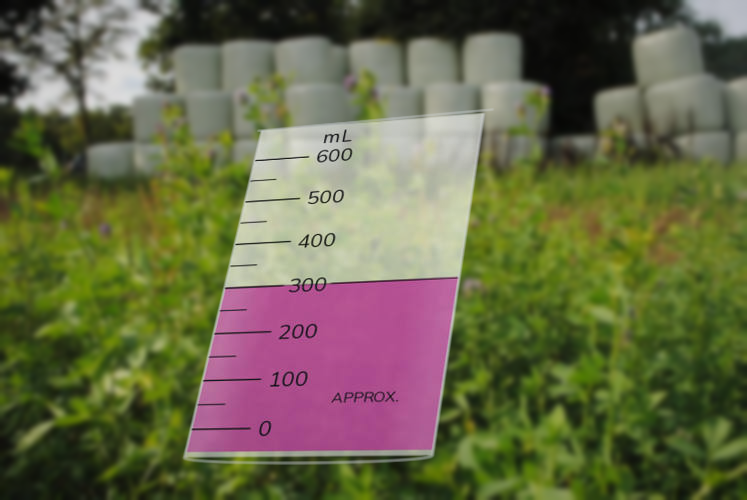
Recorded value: 300,mL
